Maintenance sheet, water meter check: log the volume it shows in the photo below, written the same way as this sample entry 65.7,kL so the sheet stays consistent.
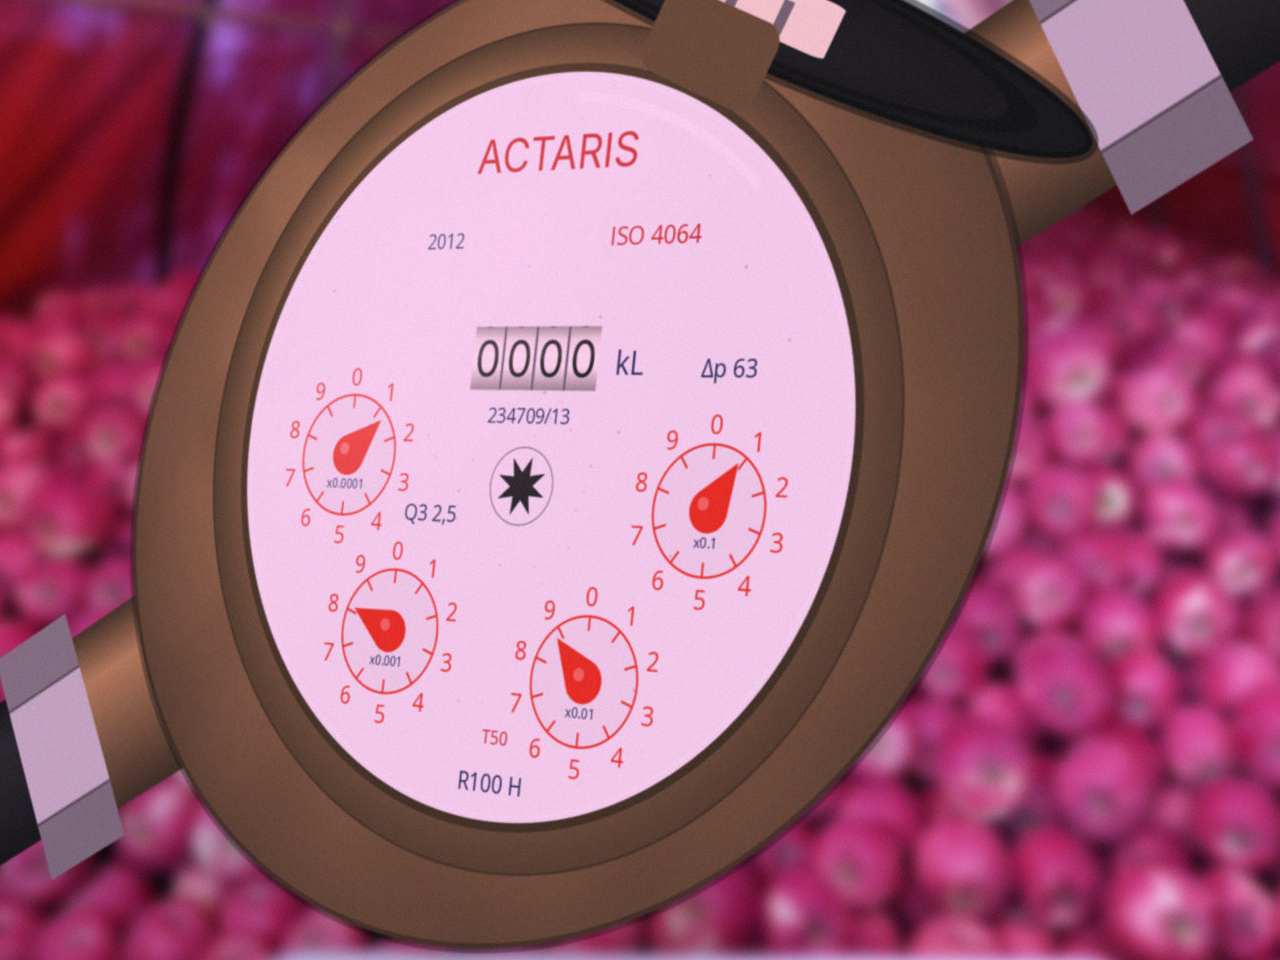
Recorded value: 0.0881,kL
